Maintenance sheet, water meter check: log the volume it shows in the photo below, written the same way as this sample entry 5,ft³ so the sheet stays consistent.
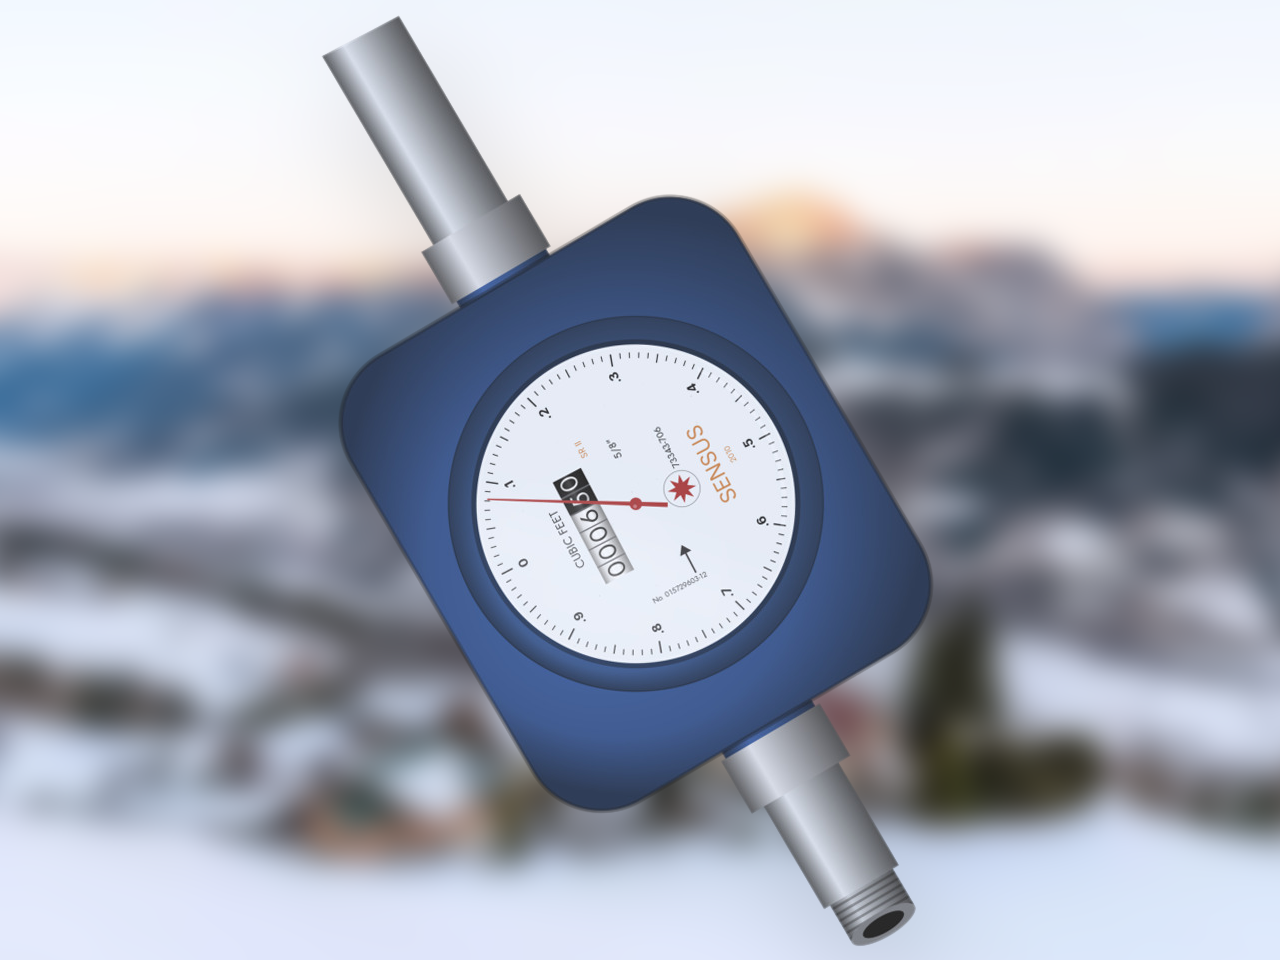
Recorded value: 650.08,ft³
